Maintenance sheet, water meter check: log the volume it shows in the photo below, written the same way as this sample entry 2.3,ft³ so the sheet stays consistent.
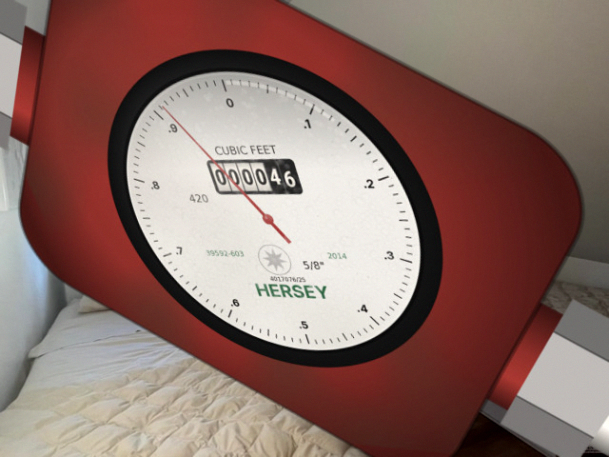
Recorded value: 45.91,ft³
